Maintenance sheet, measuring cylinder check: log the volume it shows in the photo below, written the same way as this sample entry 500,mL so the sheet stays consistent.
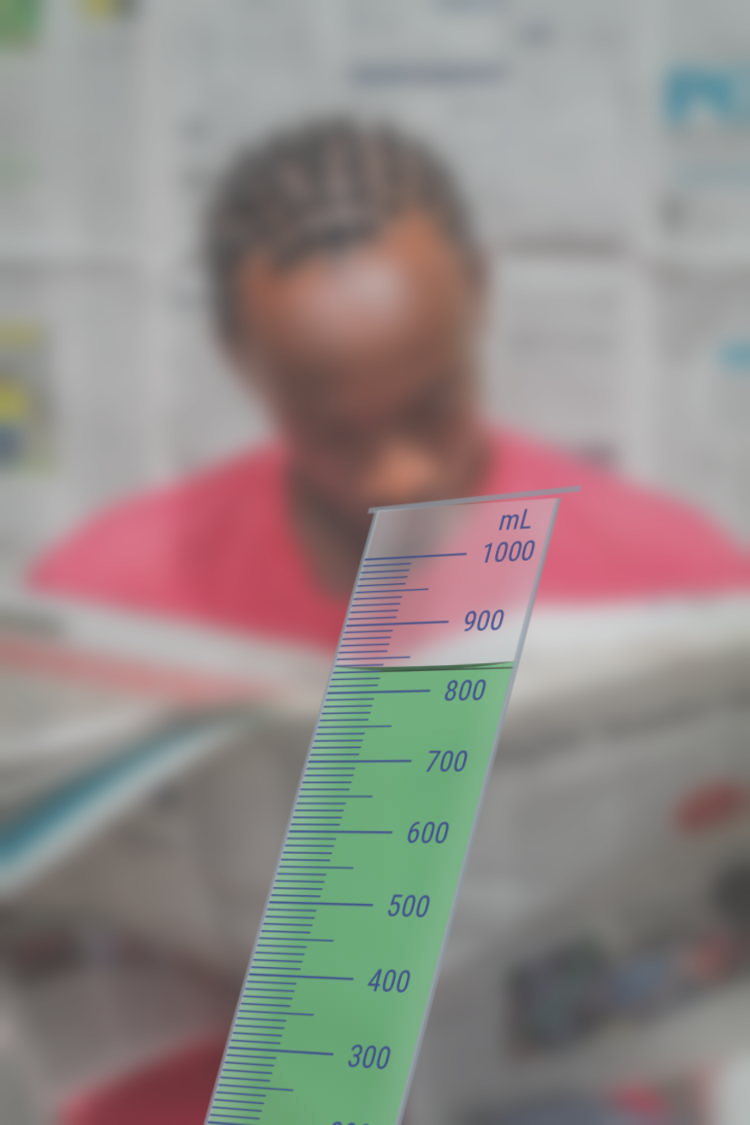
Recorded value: 830,mL
